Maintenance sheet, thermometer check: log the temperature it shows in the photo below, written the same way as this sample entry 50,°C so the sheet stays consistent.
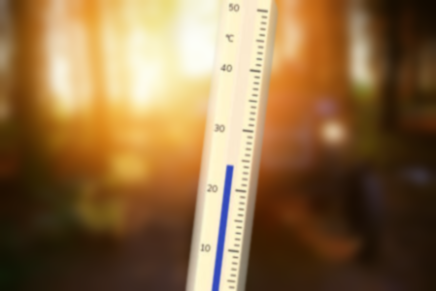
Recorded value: 24,°C
